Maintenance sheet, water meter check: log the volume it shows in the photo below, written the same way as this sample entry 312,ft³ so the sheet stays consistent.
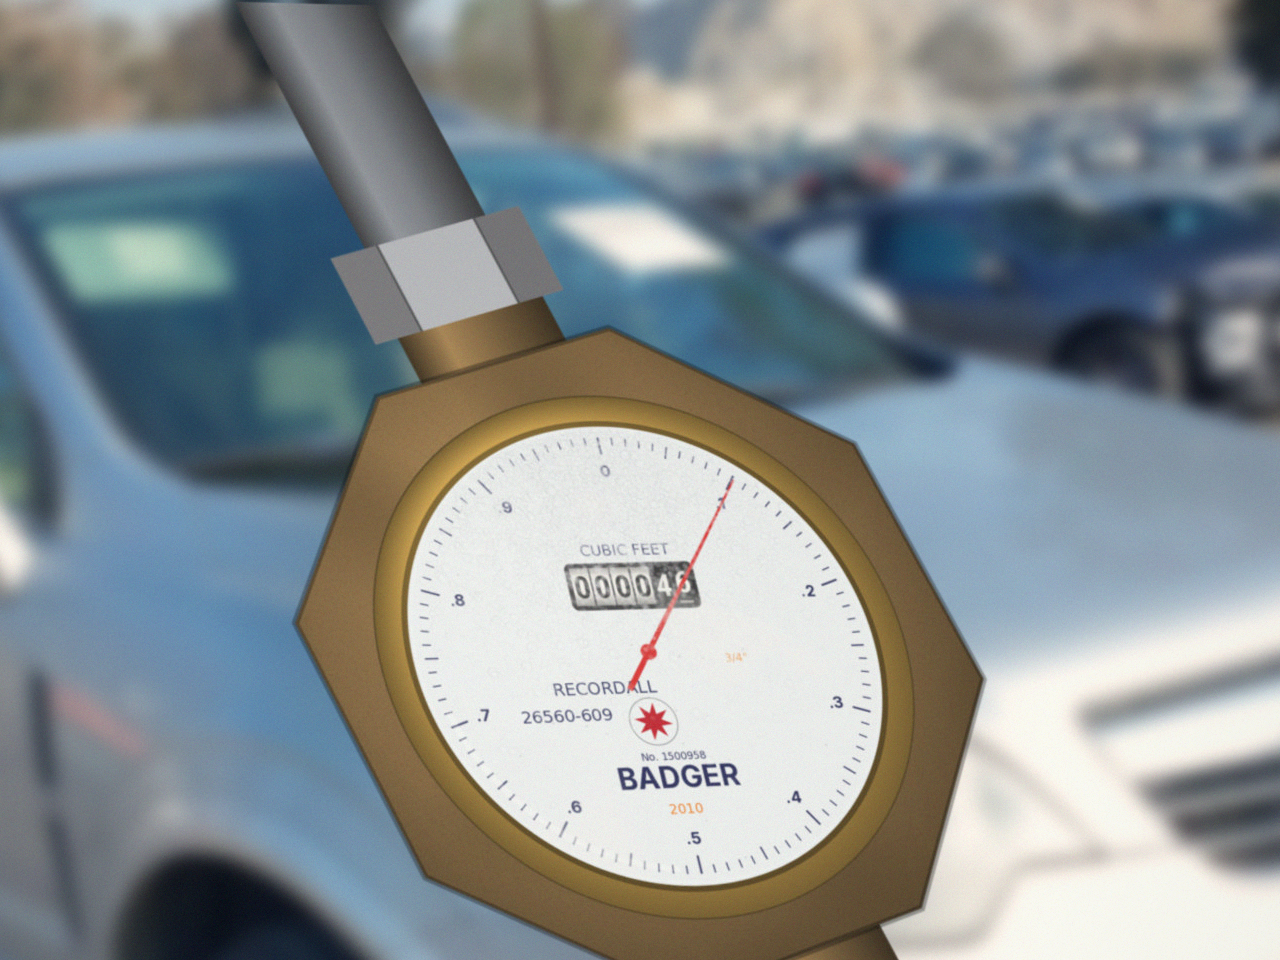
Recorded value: 46.10,ft³
